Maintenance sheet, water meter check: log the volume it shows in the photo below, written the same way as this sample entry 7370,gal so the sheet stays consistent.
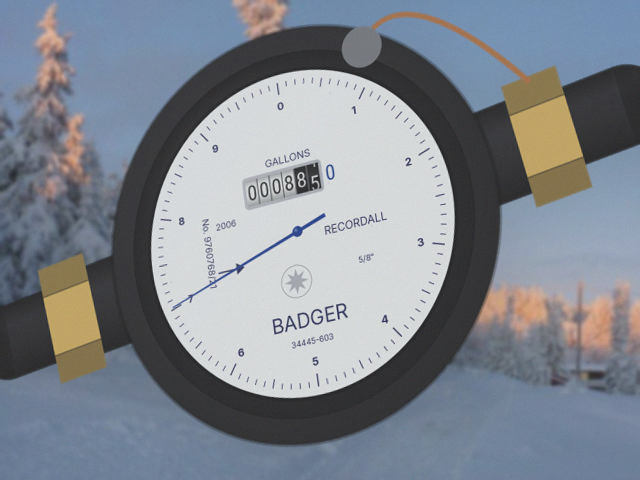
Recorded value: 8847.0,gal
